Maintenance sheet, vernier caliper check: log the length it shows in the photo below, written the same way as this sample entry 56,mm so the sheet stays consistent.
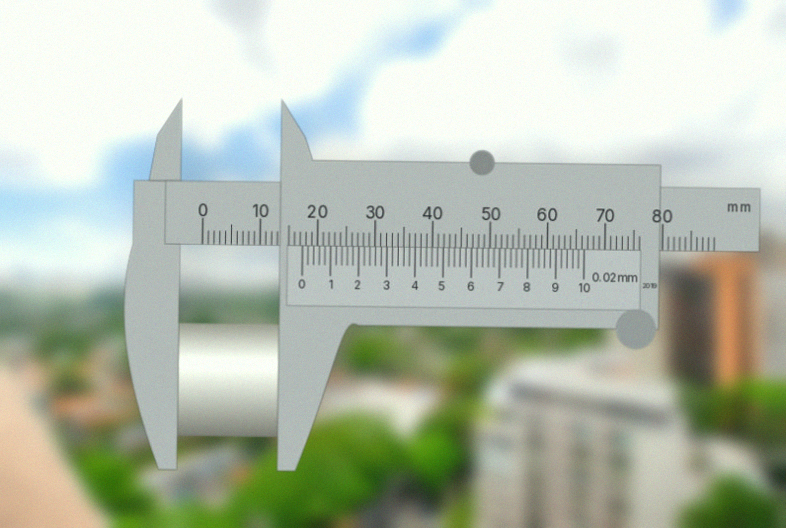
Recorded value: 17.4,mm
